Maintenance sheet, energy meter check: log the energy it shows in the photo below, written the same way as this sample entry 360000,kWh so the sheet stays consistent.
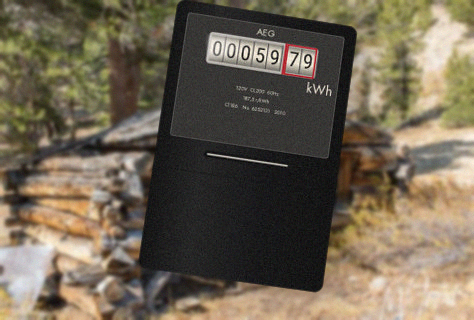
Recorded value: 59.79,kWh
